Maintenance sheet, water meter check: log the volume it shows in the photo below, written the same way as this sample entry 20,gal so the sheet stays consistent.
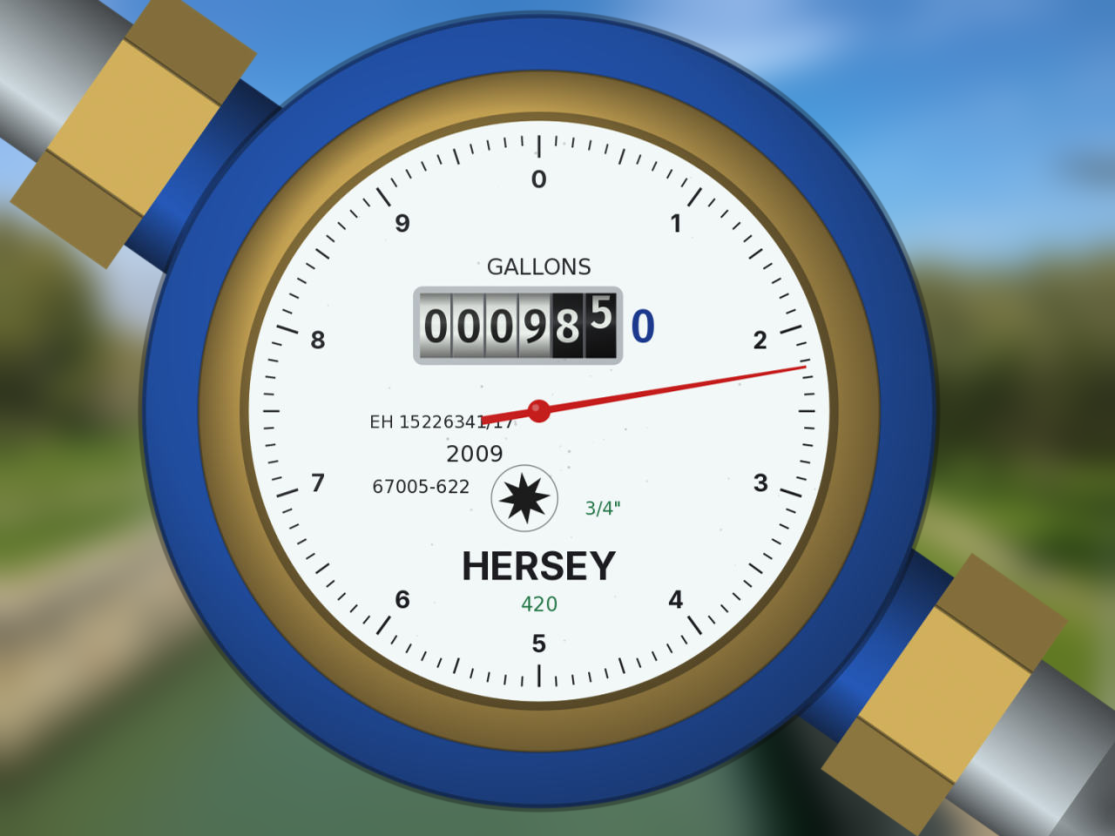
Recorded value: 9852.2,gal
